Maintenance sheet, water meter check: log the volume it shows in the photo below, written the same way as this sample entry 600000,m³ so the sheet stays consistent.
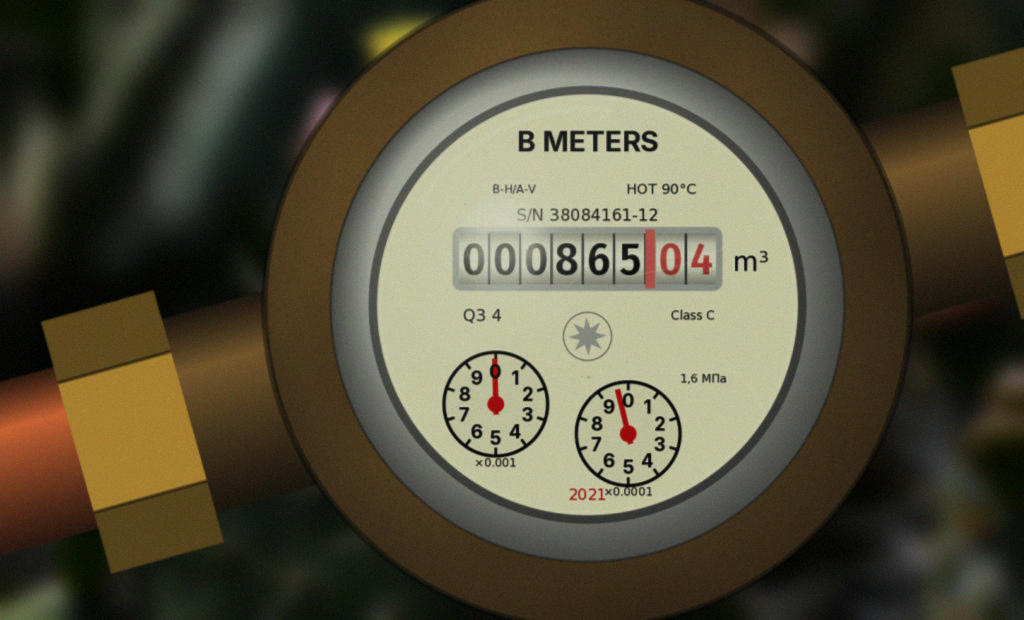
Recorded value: 865.0399,m³
